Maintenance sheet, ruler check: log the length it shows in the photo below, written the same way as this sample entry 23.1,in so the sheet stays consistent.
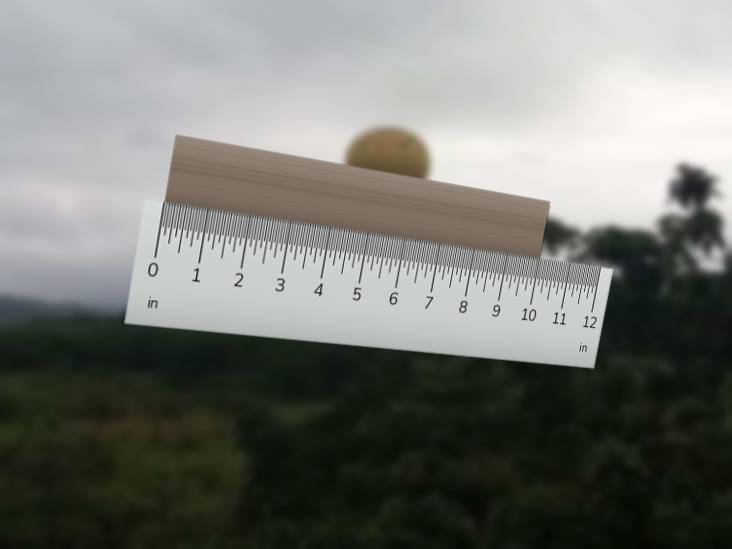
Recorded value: 10,in
